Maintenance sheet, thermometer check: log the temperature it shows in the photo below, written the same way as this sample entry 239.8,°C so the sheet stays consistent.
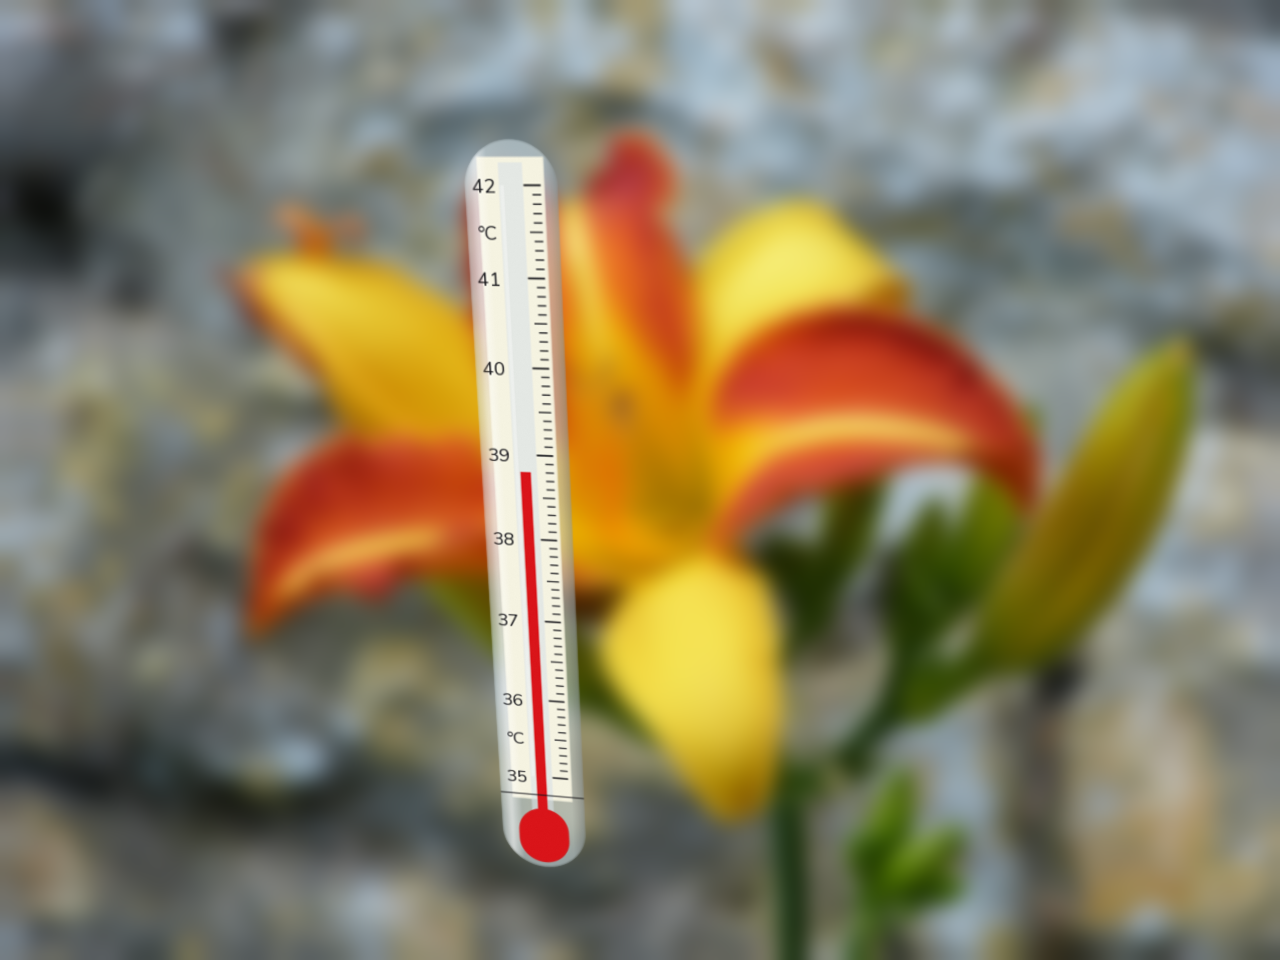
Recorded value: 38.8,°C
